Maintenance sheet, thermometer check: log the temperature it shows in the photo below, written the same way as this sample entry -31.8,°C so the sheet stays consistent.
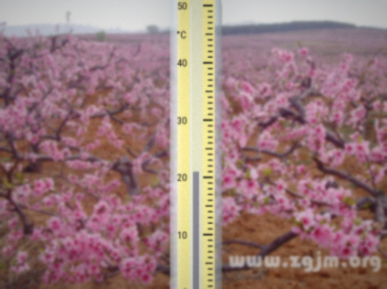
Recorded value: 21,°C
